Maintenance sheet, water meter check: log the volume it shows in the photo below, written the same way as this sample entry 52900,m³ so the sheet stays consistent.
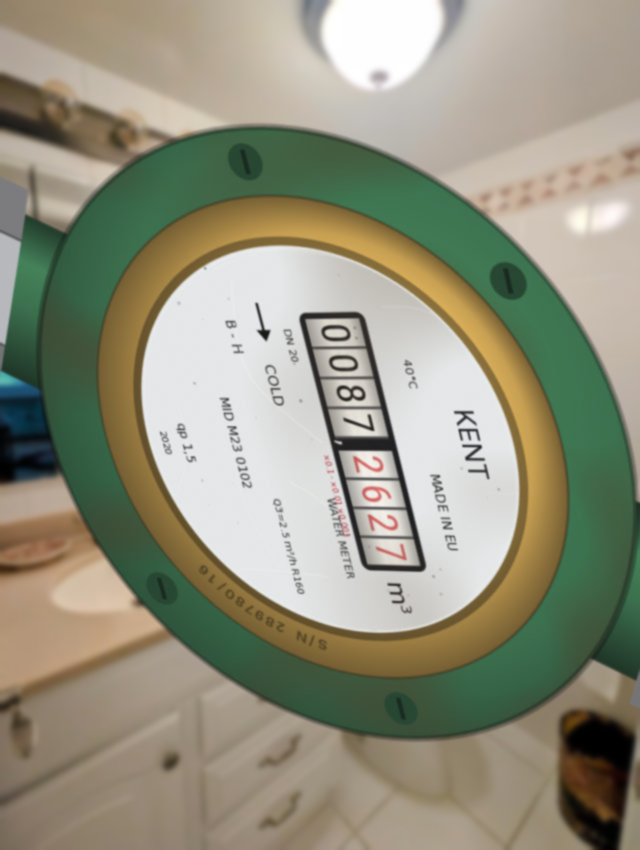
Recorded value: 87.2627,m³
